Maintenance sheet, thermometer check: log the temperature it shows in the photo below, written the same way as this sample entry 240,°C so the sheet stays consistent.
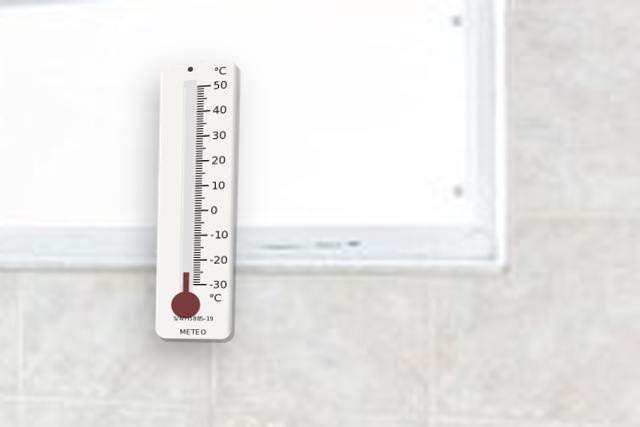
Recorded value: -25,°C
